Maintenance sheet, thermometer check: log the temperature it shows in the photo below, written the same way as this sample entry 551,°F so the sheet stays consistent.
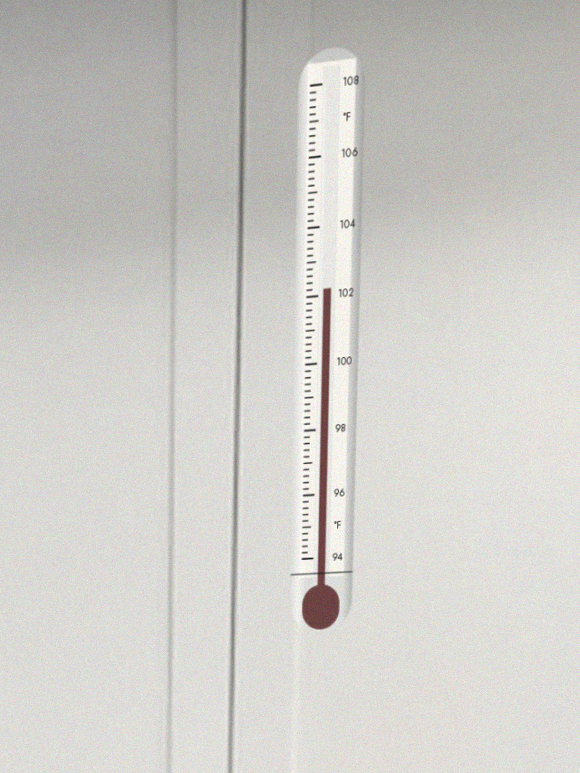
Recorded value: 102.2,°F
